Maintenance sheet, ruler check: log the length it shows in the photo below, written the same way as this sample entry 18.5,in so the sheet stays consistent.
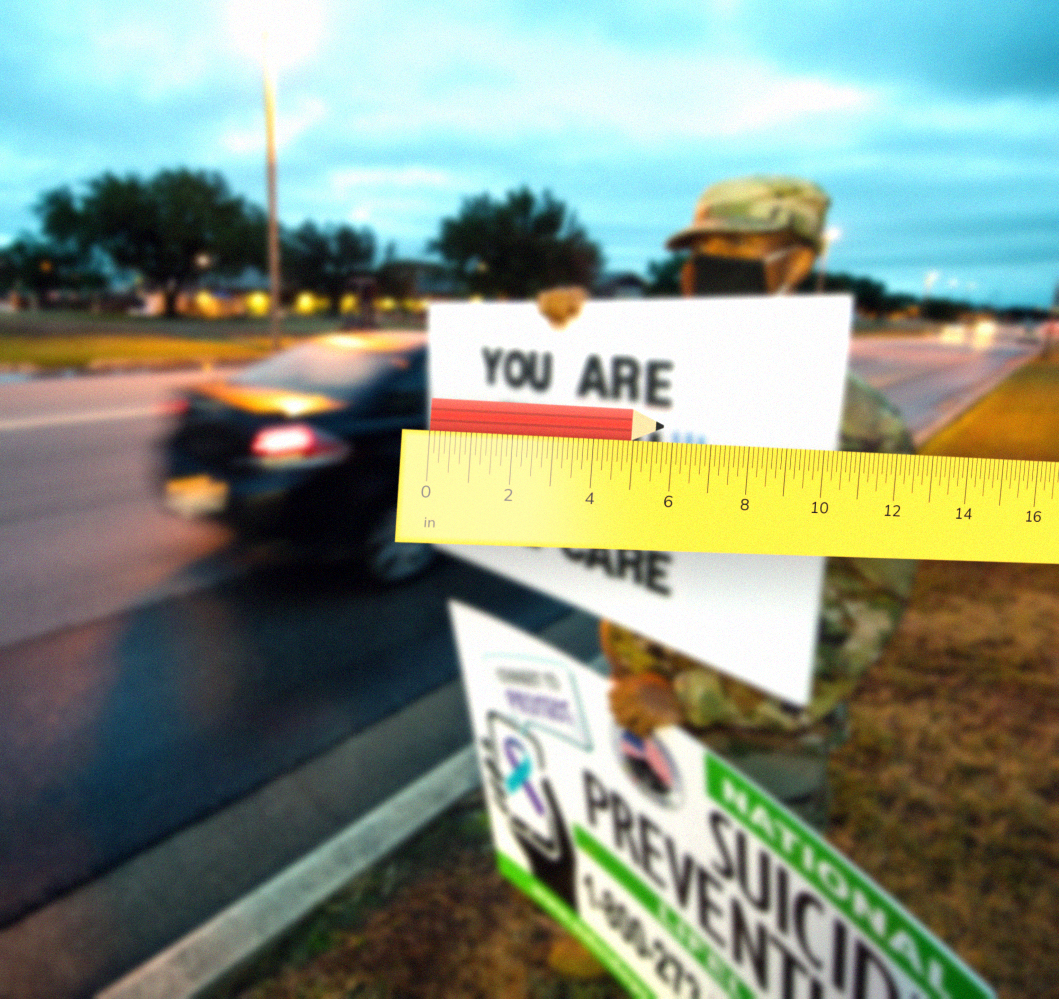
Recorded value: 5.75,in
